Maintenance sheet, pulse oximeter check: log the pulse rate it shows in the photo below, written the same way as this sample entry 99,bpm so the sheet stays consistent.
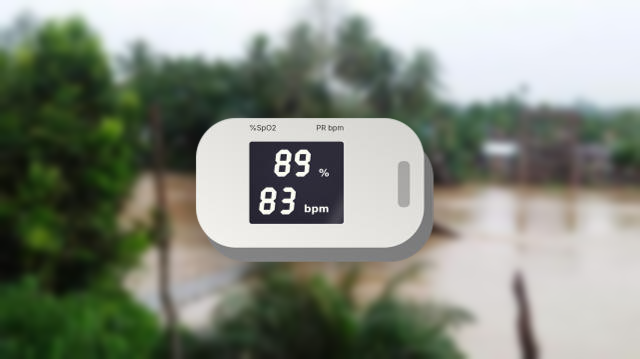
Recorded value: 83,bpm
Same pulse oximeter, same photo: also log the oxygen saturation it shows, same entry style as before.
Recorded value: 89,%
